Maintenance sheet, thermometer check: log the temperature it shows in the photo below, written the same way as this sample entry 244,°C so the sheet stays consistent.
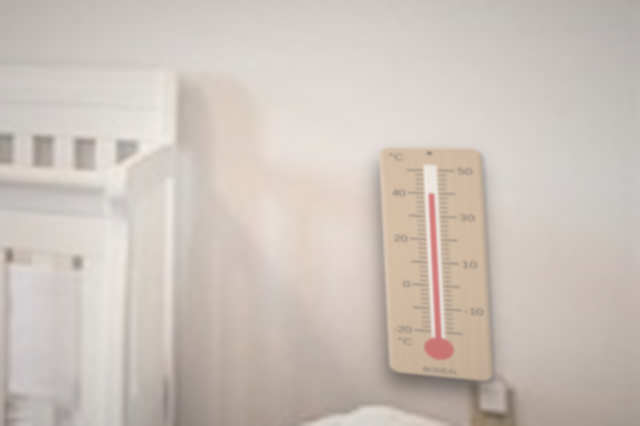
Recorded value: 40,°C
